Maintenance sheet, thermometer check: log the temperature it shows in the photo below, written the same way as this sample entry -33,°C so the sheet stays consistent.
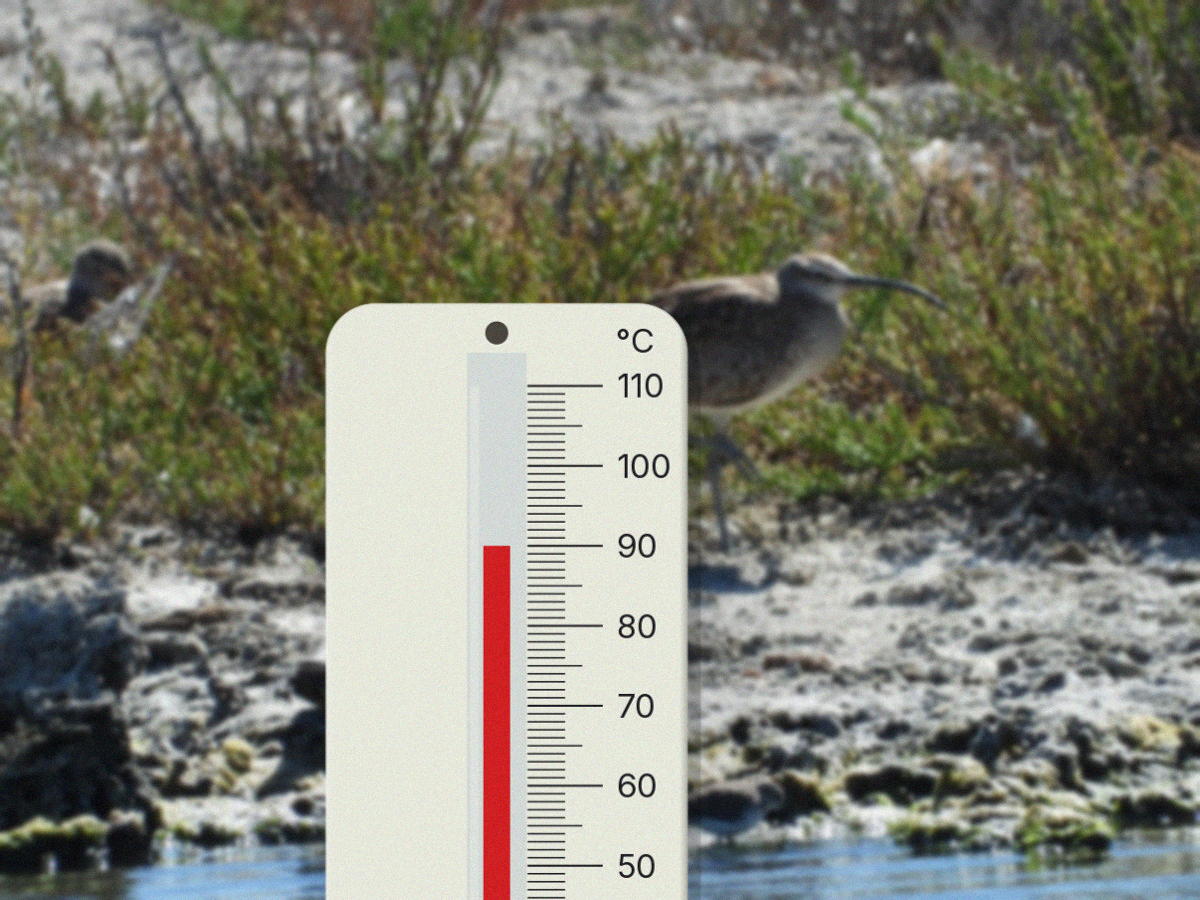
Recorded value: 90,°C
